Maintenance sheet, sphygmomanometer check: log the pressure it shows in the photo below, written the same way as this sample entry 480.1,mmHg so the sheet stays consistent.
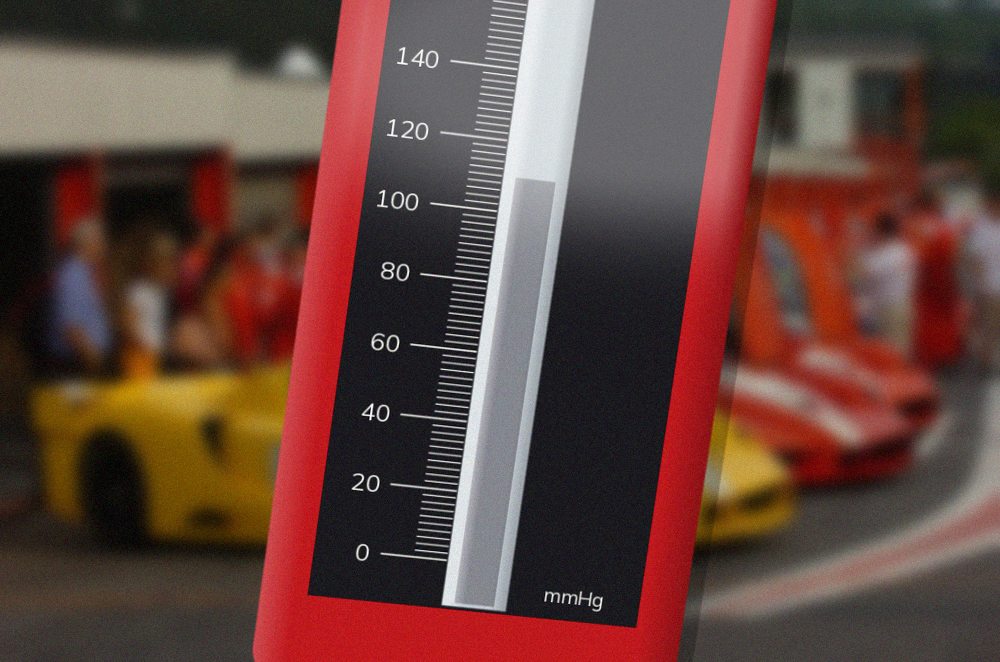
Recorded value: 110,mmHg
